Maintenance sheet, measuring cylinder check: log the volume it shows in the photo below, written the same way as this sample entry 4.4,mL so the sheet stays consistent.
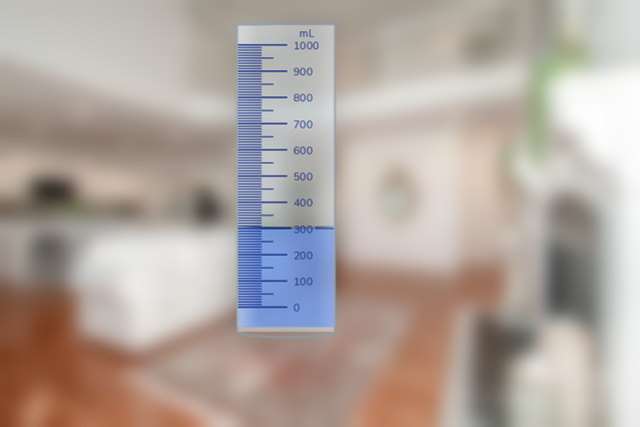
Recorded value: 300,mL
